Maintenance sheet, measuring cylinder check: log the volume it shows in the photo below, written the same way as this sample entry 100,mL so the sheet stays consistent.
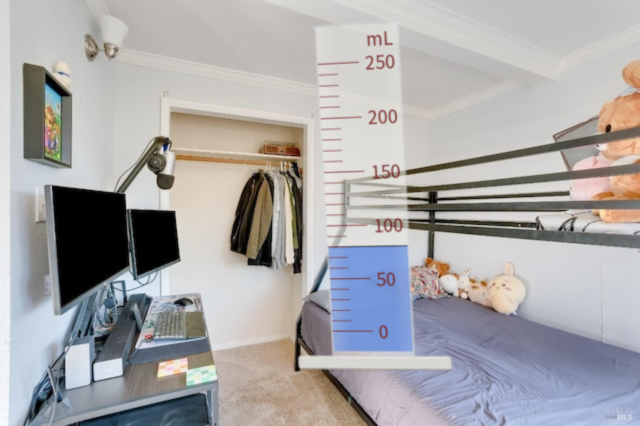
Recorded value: 80,mL
